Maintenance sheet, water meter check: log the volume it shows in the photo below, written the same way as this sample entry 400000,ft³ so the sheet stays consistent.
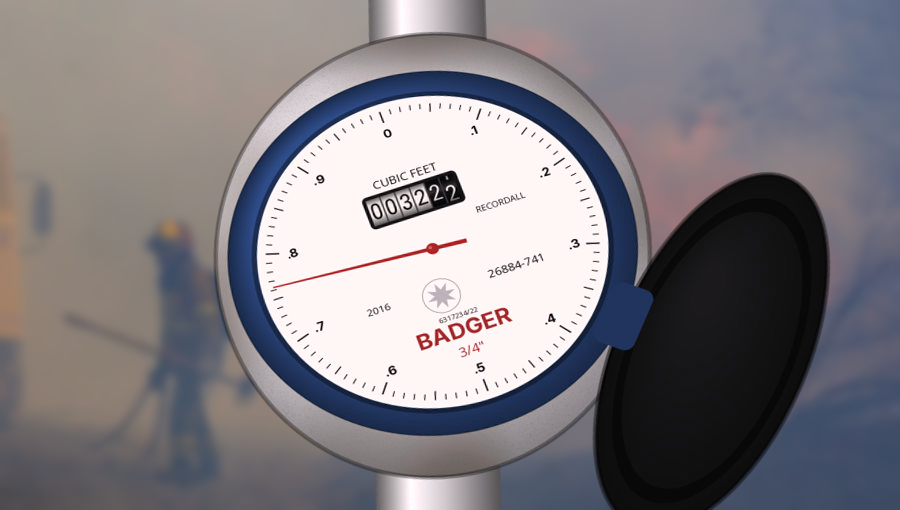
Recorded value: 3221.76,ft³
